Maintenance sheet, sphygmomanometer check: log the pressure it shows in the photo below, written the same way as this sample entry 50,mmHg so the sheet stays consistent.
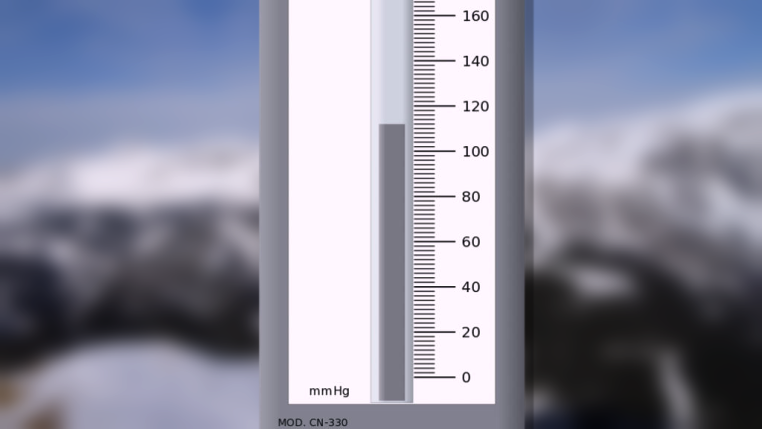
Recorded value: 112,mmHg
